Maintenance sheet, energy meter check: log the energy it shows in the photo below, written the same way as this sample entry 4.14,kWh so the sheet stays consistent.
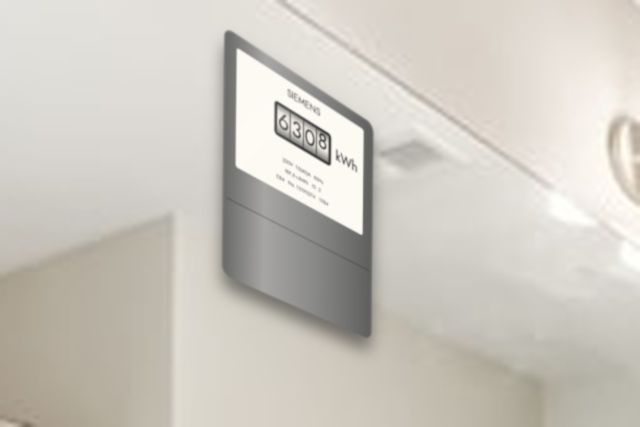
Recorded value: 6308,kWh
